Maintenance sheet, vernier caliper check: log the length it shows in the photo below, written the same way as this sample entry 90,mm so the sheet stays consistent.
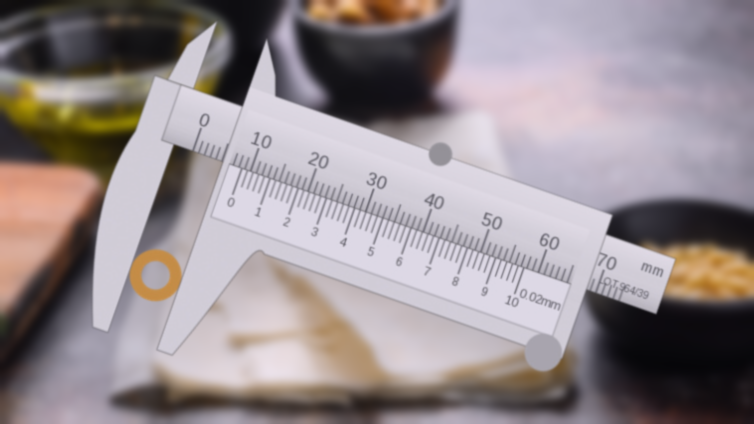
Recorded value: 8.5,mm
